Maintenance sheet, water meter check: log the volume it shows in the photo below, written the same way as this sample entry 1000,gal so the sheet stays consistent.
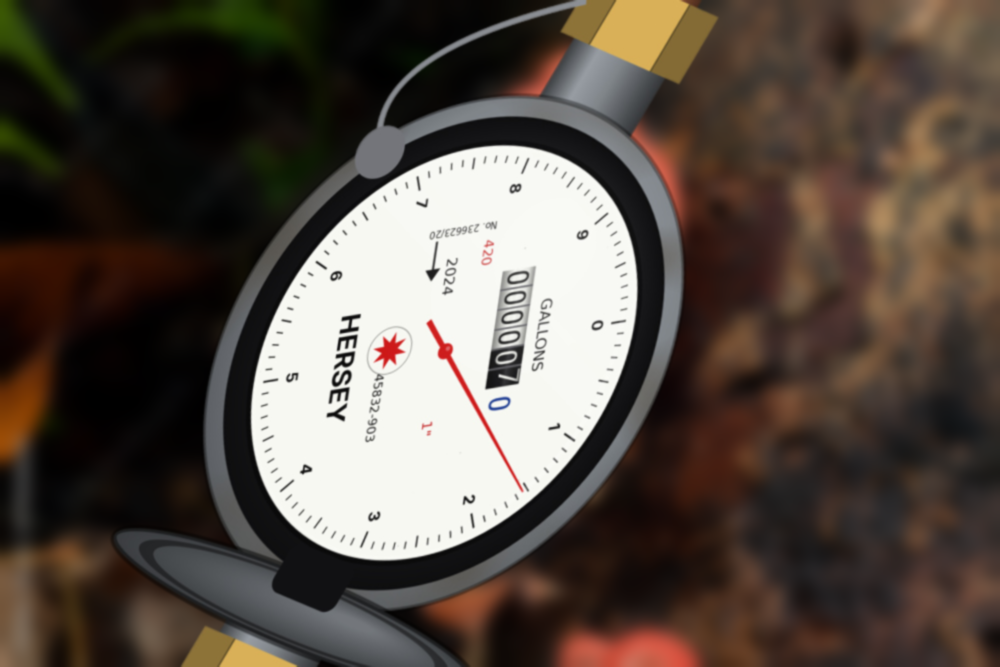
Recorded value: 71.5,gal
